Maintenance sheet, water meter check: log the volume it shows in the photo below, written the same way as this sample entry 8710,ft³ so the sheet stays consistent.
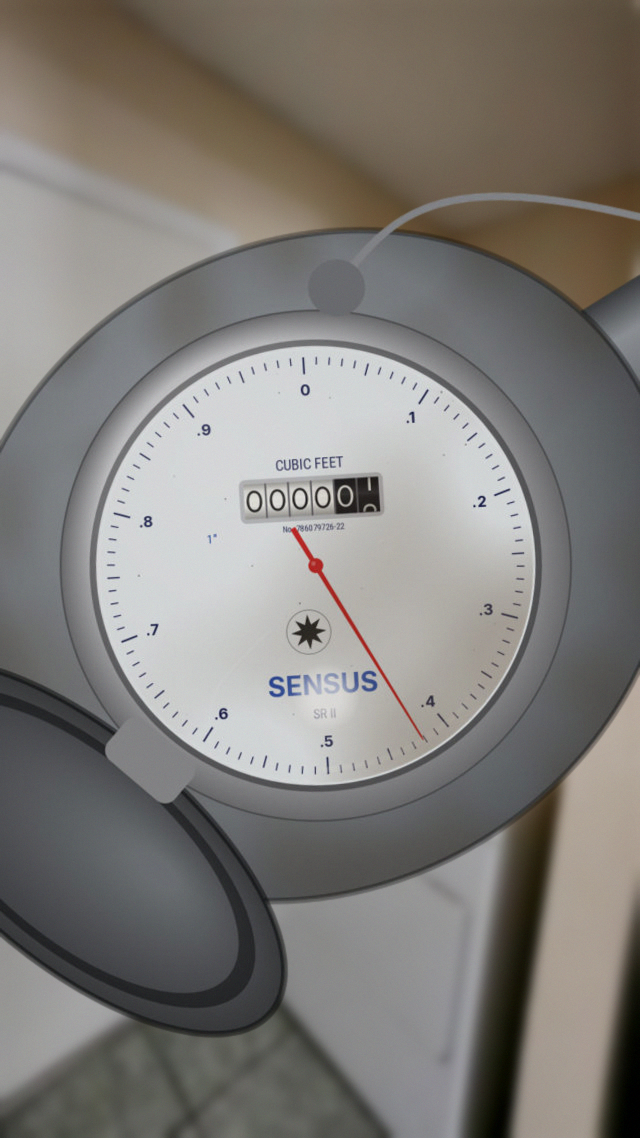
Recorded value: 1.42,ft³
